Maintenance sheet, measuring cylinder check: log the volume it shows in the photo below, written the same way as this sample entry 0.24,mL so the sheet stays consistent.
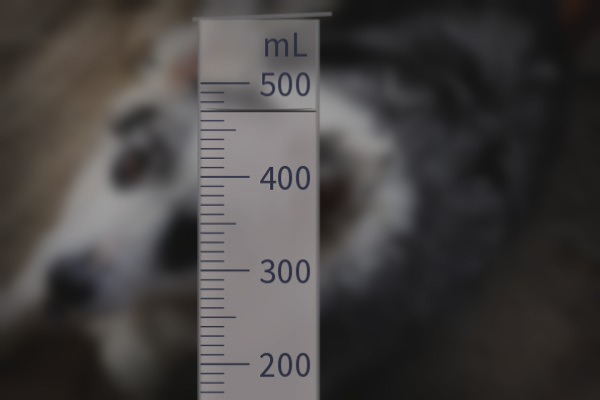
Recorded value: 470,mL
